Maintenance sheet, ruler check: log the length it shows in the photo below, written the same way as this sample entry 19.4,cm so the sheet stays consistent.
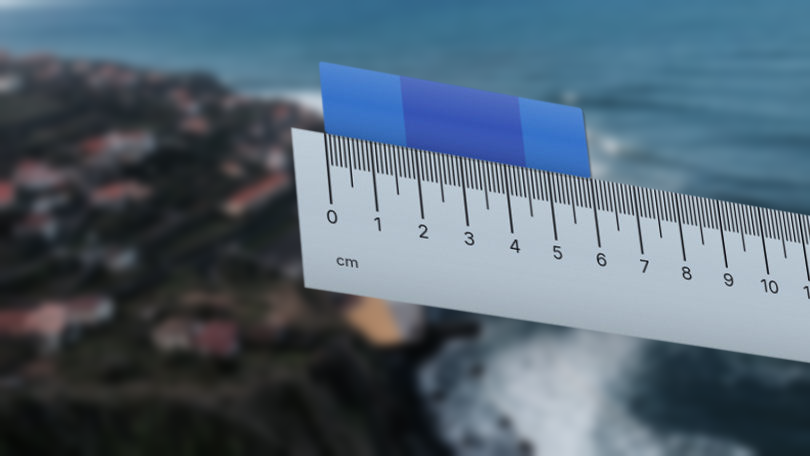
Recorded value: 6,cm
